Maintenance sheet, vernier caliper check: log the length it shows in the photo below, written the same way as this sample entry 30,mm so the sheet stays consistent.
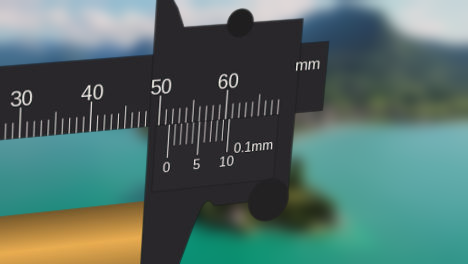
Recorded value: 51.6,mm
